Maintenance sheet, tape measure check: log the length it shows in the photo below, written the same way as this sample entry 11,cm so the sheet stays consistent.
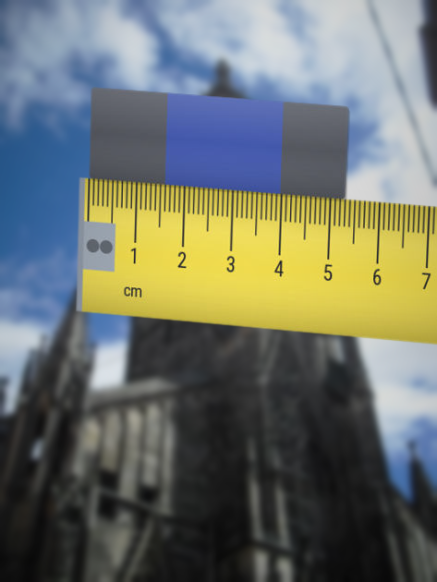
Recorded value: 5.3,cm
